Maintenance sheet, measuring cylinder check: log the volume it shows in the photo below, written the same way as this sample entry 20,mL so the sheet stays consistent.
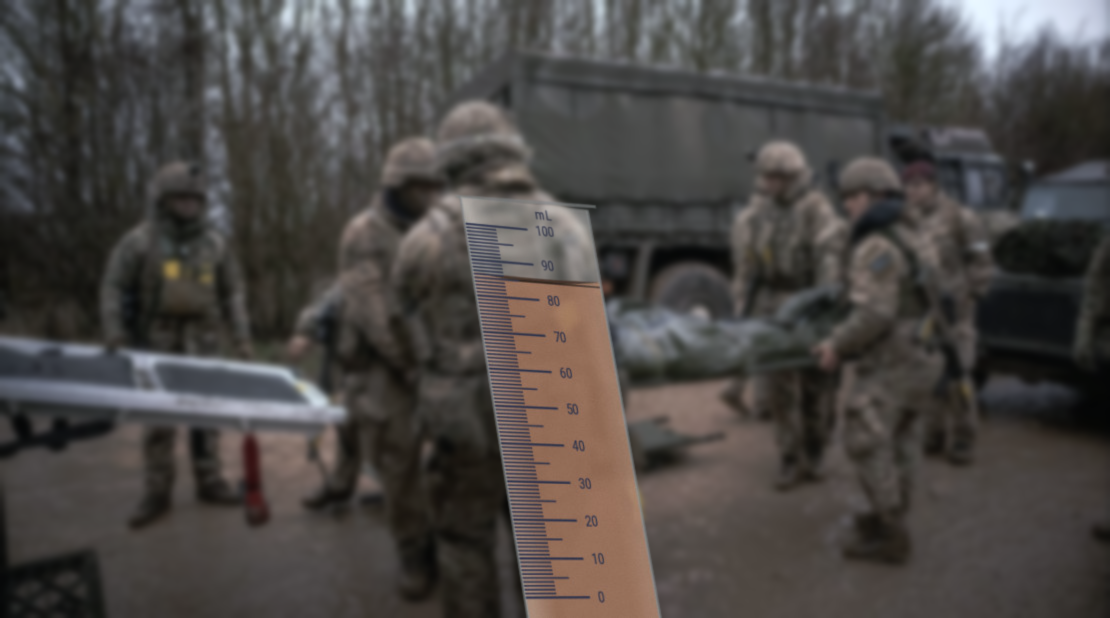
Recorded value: 85,mL
